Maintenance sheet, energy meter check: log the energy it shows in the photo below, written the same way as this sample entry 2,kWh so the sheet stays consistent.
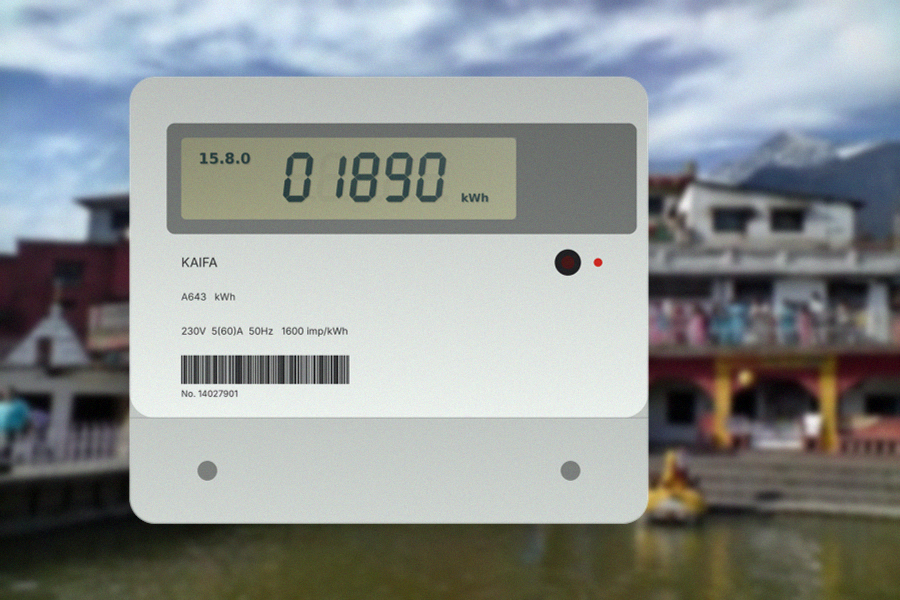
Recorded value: 1890,kWh
